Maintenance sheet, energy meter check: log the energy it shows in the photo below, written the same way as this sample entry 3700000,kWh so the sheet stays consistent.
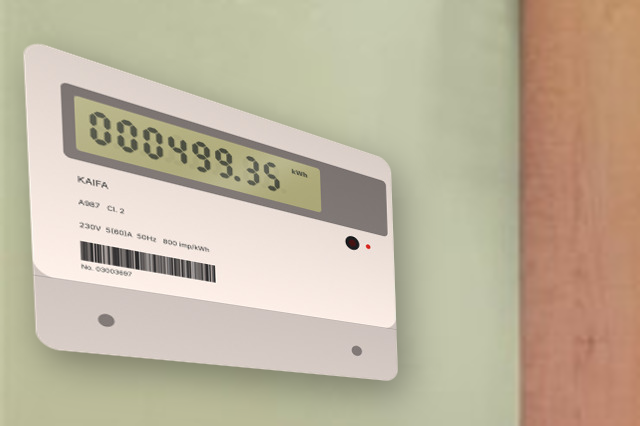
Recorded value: 499.35,kWh
